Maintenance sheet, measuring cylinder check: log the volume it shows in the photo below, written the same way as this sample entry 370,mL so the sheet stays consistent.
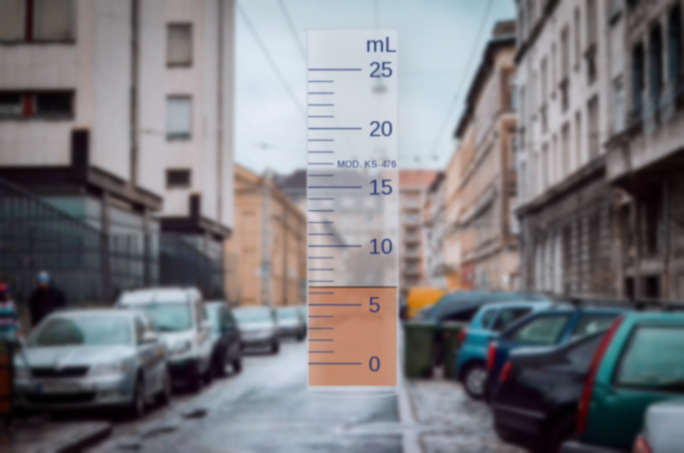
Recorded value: 6.5,mL
